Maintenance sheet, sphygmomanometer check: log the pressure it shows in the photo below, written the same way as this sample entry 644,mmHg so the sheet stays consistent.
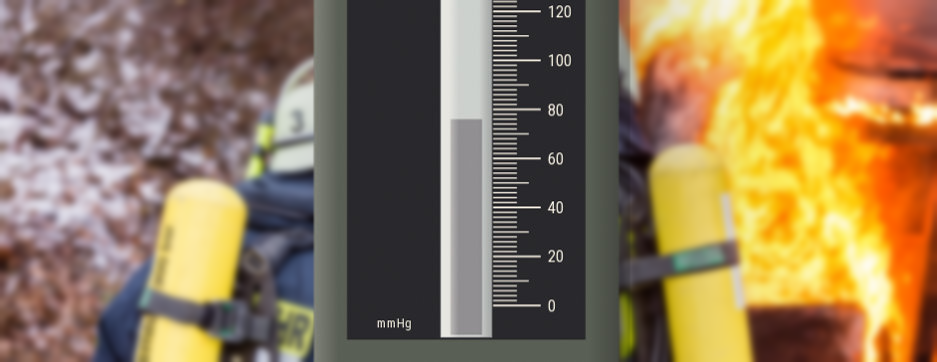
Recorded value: 76,mmHg
